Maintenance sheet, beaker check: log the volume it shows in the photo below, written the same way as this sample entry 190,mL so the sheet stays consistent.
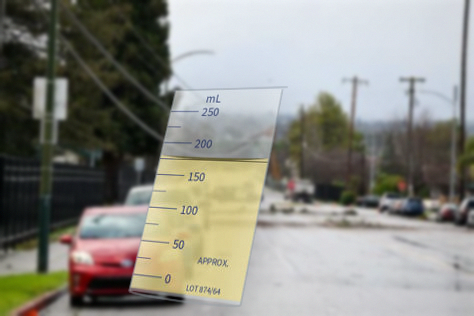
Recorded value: 175,mL
